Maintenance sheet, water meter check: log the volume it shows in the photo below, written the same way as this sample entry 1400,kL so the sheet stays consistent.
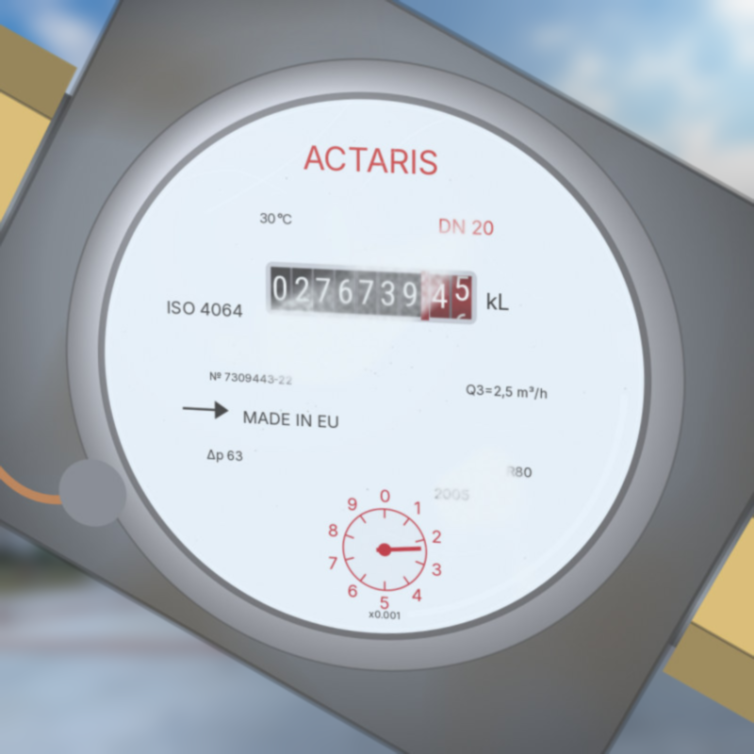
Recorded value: 276739.452,kL
